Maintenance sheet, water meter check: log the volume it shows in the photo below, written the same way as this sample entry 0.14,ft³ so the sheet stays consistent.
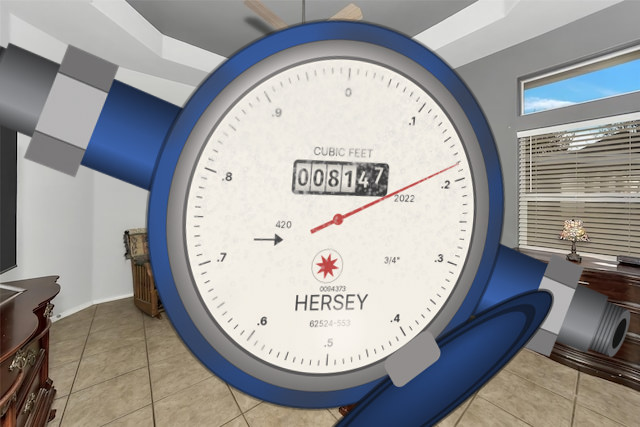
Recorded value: 8147.18,ft³
